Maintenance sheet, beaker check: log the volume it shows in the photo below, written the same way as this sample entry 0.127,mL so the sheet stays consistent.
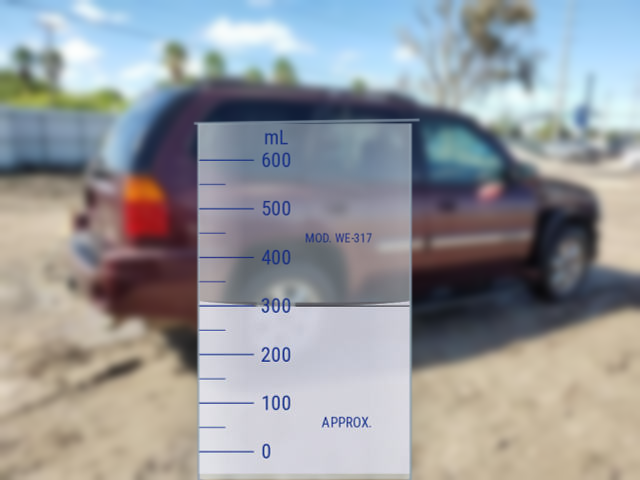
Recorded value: 300,mL
